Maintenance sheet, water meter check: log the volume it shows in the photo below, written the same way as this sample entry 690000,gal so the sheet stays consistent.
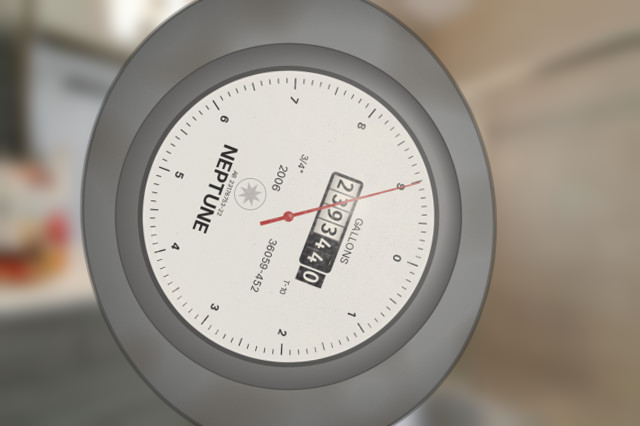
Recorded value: 2393439.0,gal
